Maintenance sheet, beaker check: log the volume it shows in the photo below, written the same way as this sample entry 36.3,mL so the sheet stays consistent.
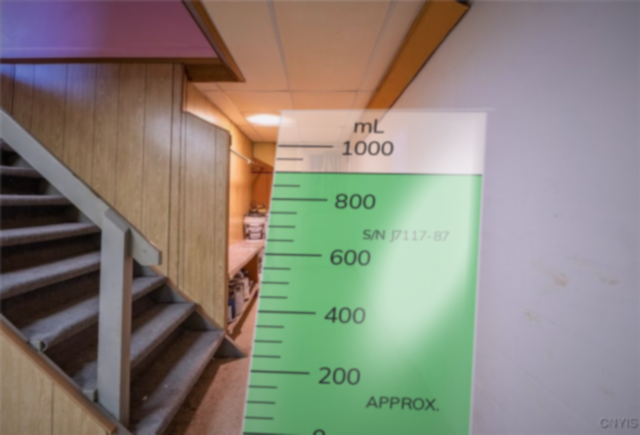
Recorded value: 900,mL
